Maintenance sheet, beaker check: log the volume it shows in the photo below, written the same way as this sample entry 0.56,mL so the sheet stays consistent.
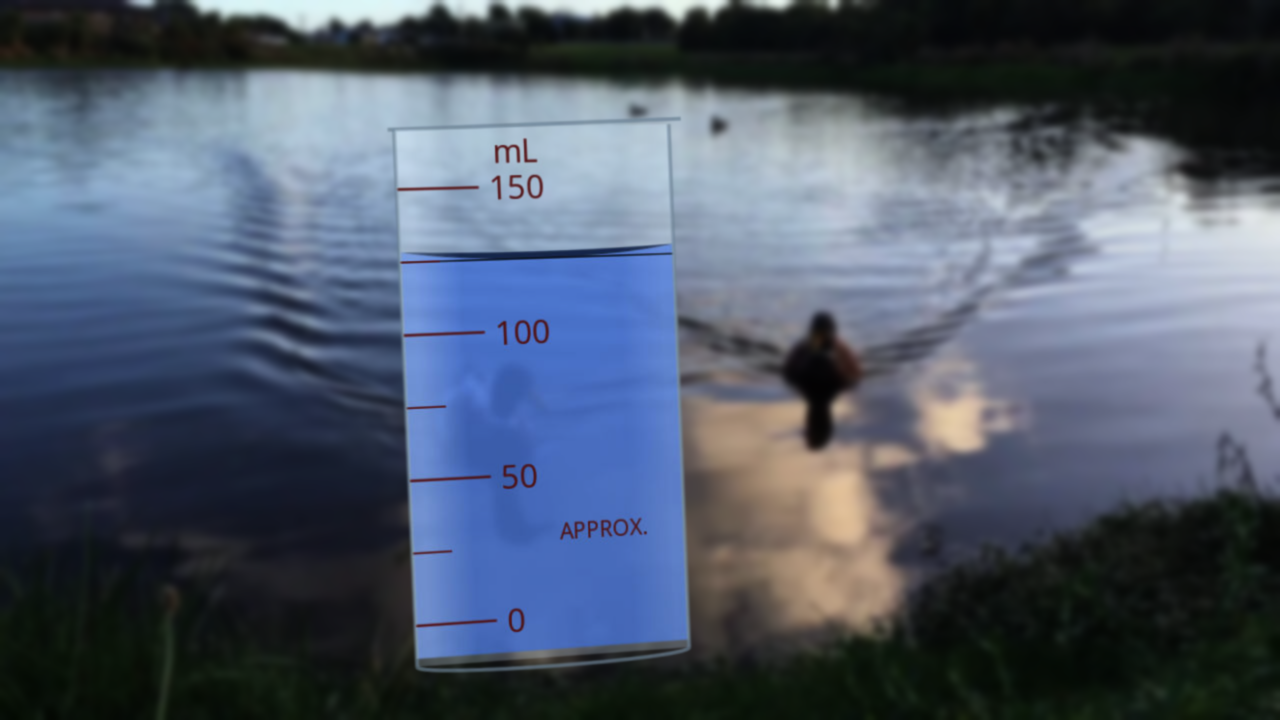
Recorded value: 125,mL
